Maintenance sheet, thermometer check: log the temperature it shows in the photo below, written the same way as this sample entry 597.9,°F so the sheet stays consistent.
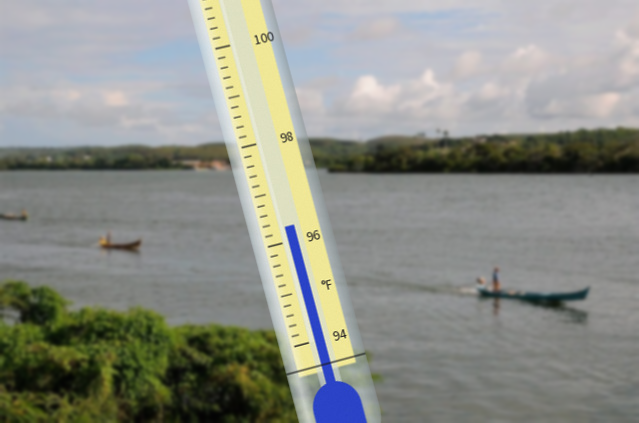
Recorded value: 96.3,°F
